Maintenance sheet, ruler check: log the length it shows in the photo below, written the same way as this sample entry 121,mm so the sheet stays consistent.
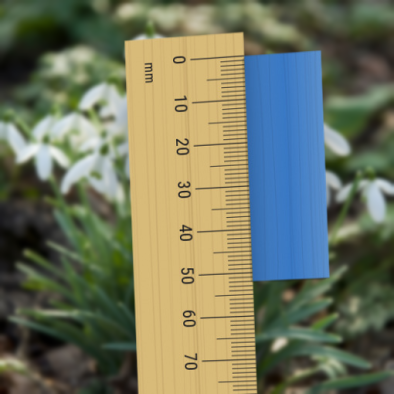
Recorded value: 52,mm
